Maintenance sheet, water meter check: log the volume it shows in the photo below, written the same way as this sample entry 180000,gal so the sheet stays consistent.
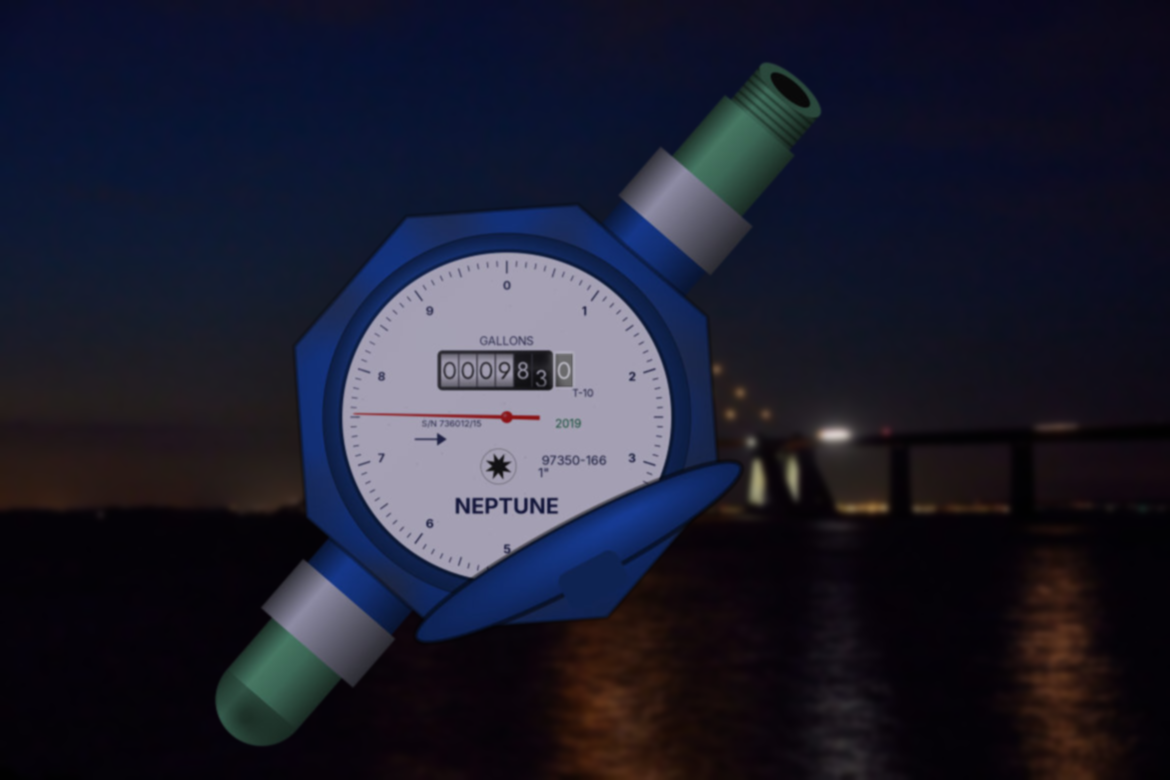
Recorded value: 9827.5,gal
